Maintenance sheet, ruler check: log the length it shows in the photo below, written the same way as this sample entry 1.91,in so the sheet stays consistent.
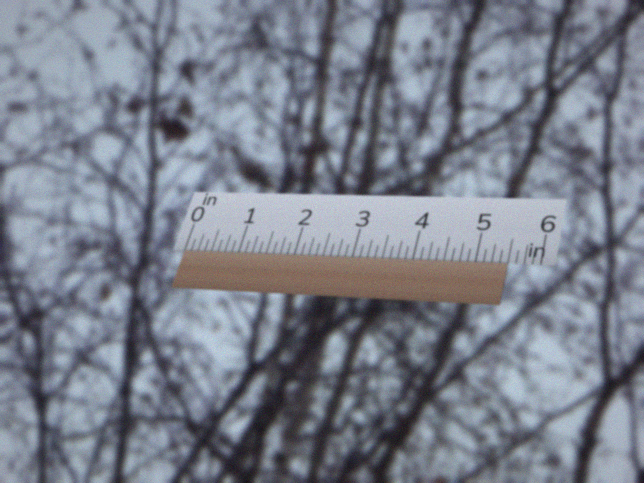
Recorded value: 5.5,in
